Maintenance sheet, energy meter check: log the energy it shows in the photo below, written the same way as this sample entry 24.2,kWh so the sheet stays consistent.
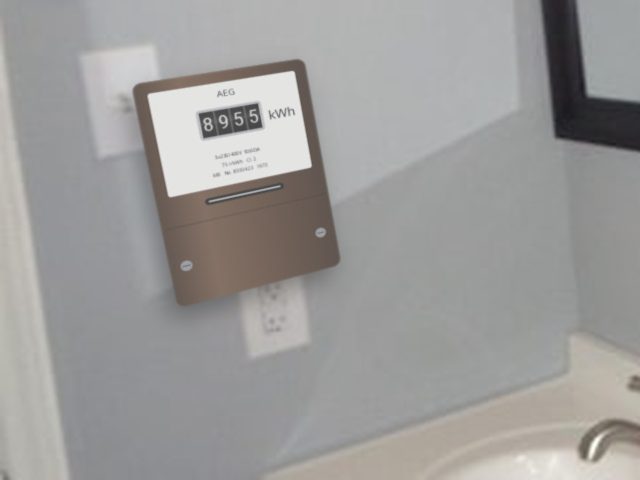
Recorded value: 8955,kWh
